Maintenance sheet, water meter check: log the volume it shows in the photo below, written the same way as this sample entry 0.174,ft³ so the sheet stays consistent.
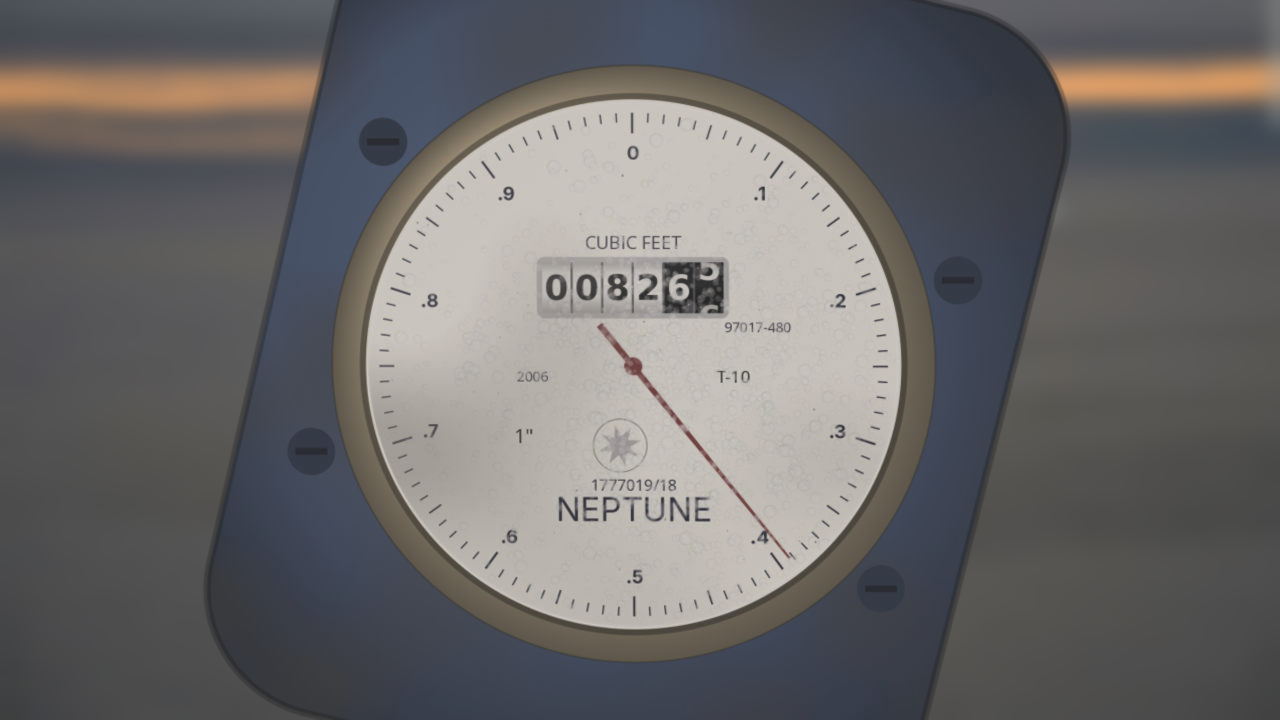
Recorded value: 8265.39,ft³
